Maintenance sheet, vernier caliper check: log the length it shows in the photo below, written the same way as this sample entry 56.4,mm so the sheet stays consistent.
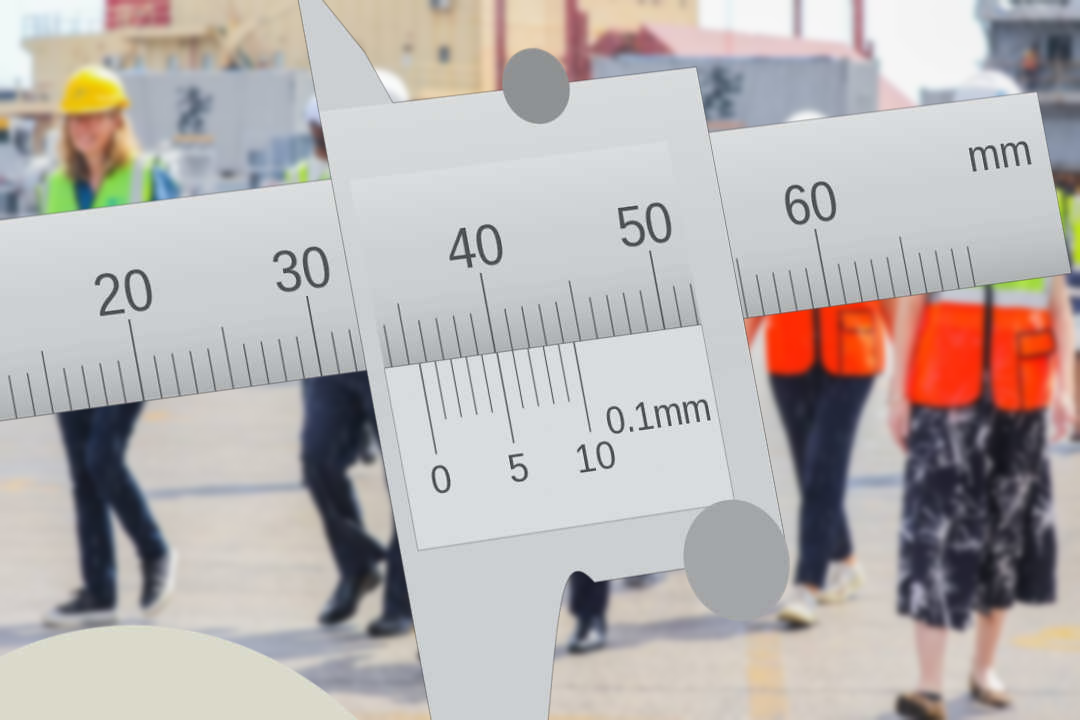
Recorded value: 35.6,mm
